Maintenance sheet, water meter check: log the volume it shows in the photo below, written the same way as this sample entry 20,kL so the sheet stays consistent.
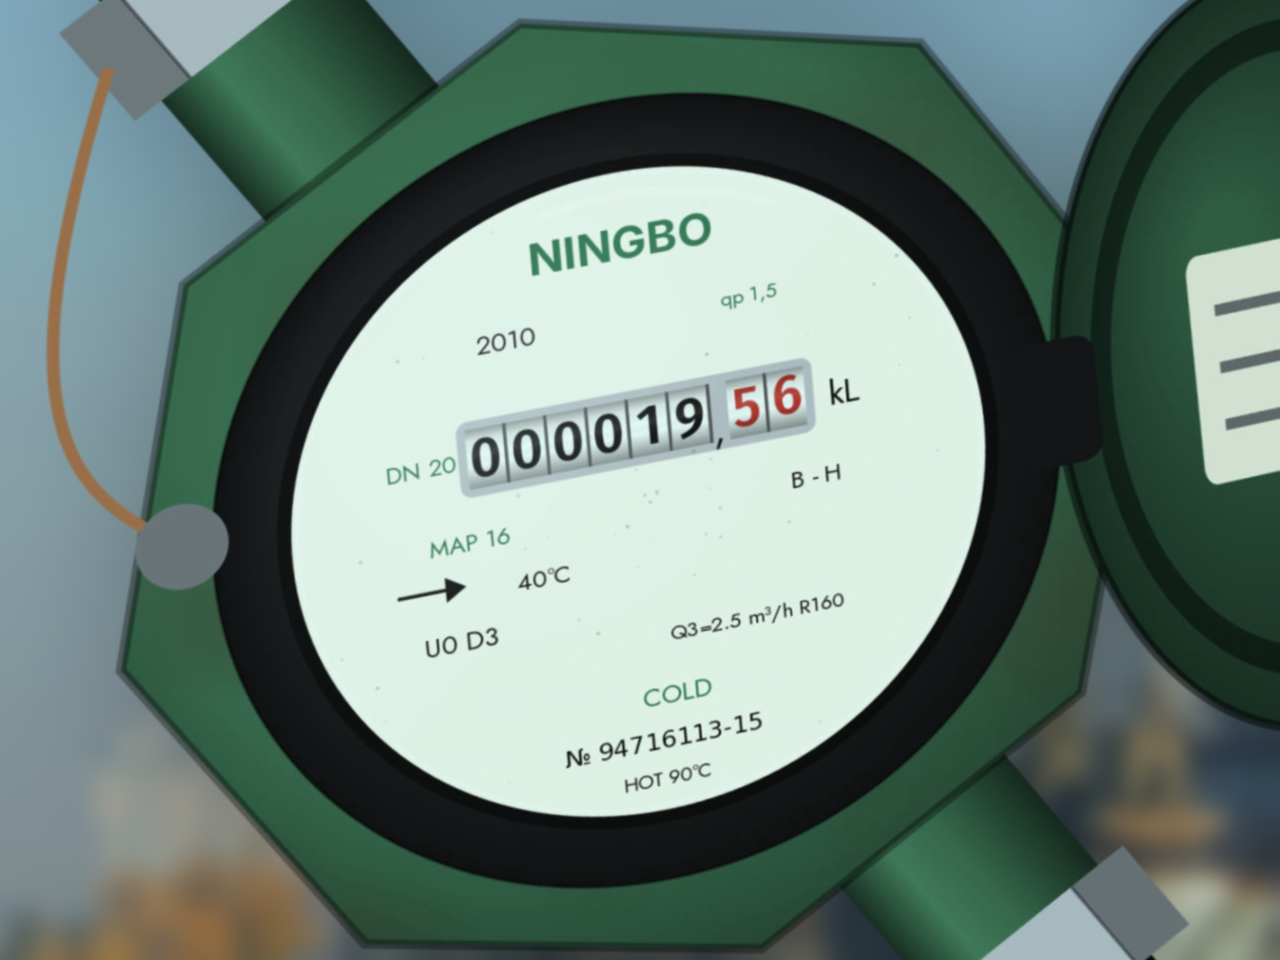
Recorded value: 19.56,kL
